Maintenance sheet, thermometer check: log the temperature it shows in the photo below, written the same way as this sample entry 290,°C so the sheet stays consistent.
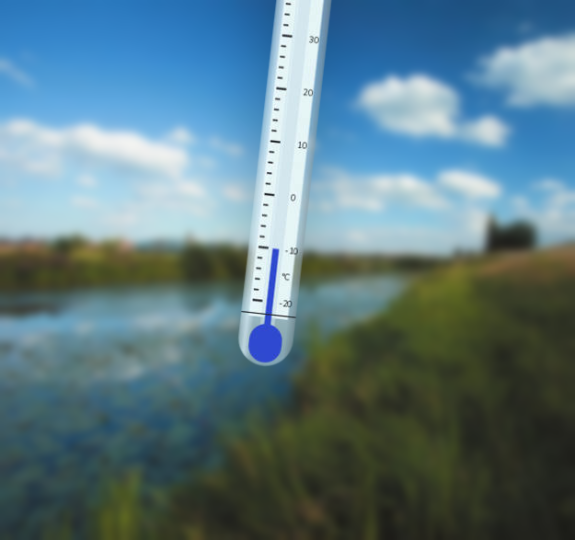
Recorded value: -10,°C
